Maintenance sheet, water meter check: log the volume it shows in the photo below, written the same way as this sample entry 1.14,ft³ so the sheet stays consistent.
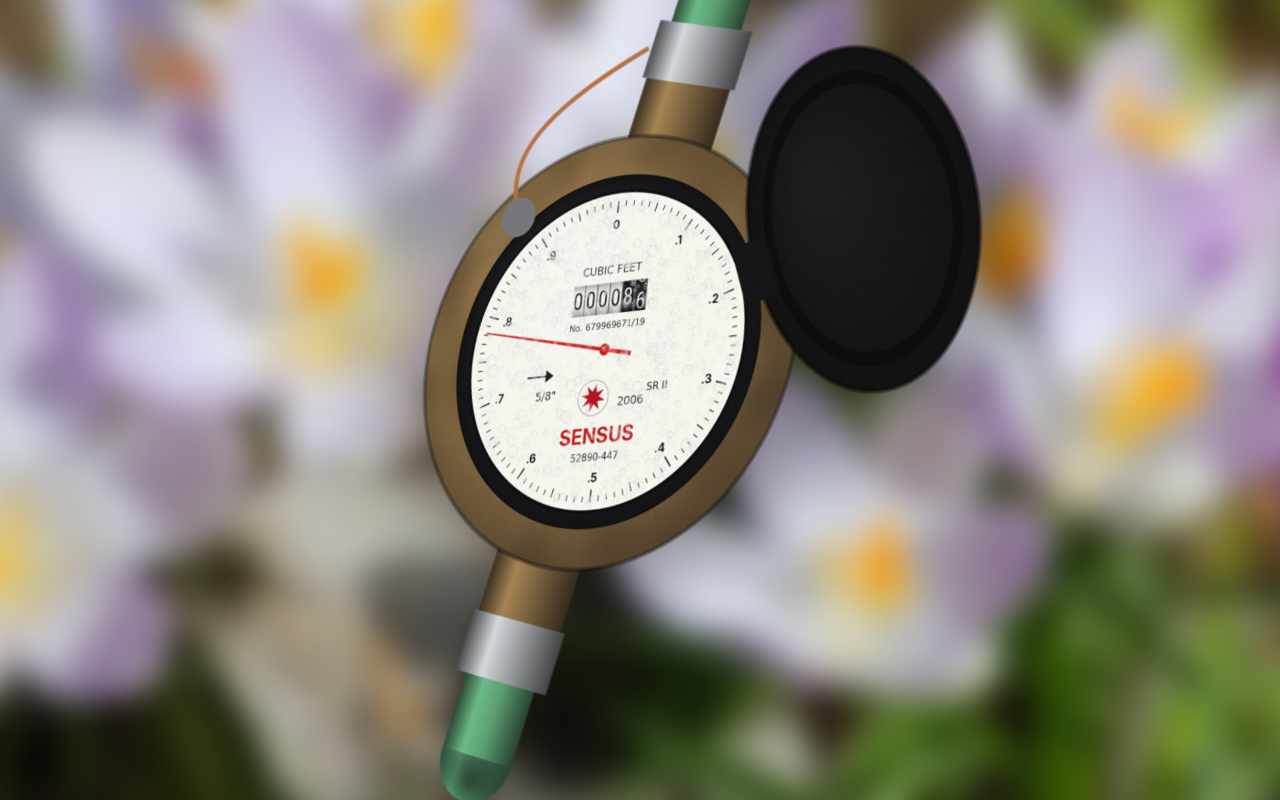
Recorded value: 85.78,ft³
